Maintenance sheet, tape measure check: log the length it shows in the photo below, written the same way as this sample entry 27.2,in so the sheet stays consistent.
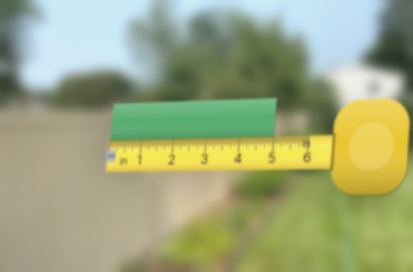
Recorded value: 5,in
